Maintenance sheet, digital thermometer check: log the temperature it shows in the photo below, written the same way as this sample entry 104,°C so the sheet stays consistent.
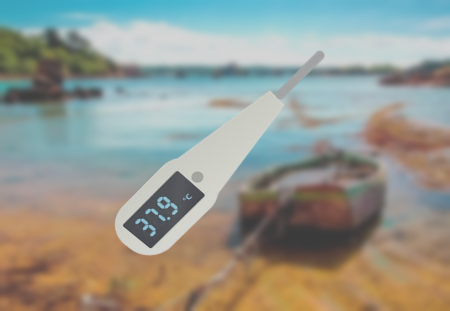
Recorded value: 37.9,°C
